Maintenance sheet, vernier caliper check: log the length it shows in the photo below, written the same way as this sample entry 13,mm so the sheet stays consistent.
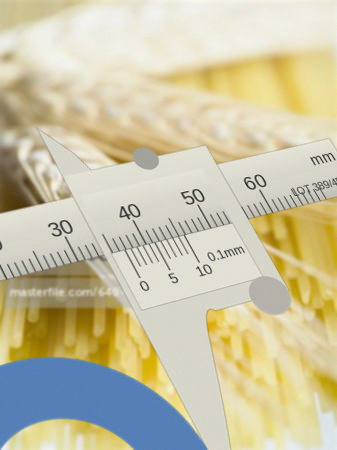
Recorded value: 36.8,mm
